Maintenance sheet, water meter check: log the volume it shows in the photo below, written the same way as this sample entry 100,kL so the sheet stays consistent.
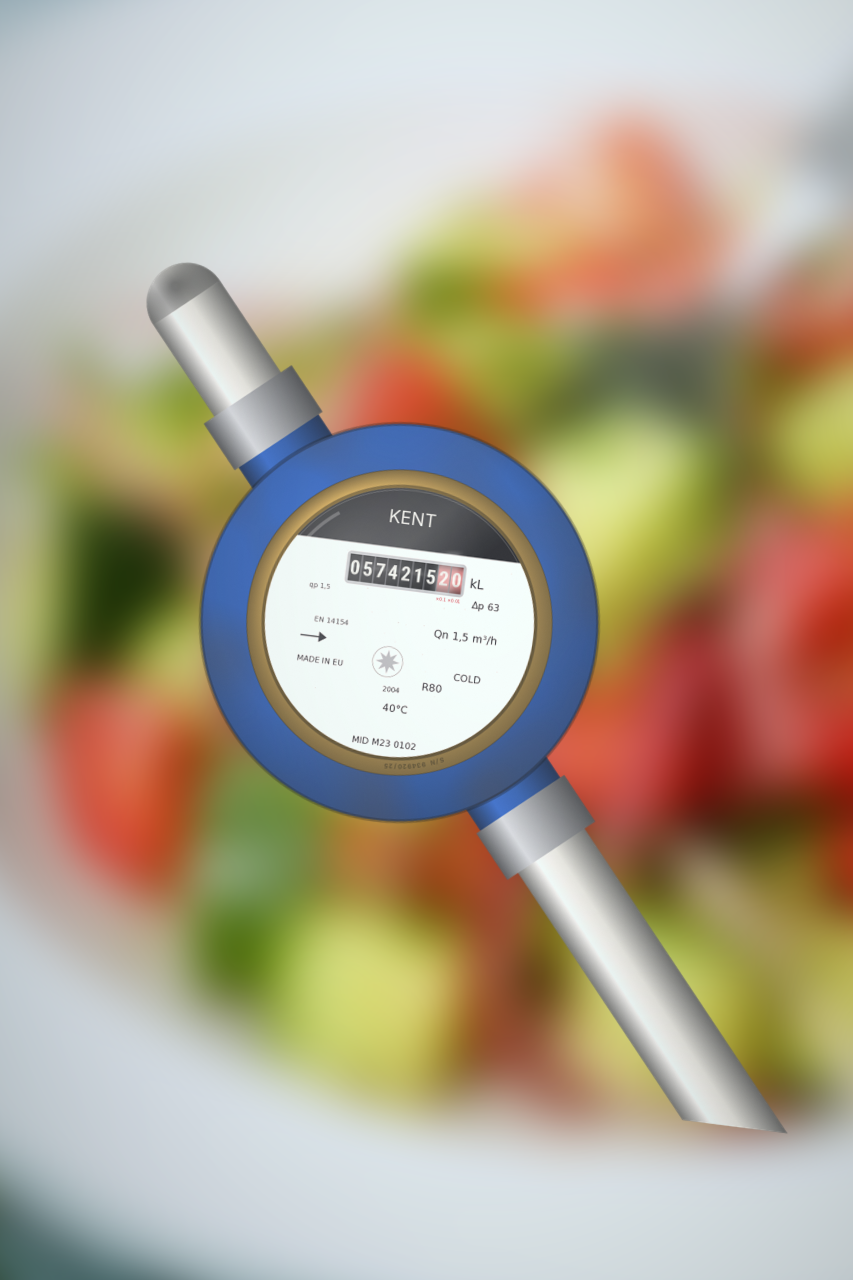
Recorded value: 574215.20,kL
